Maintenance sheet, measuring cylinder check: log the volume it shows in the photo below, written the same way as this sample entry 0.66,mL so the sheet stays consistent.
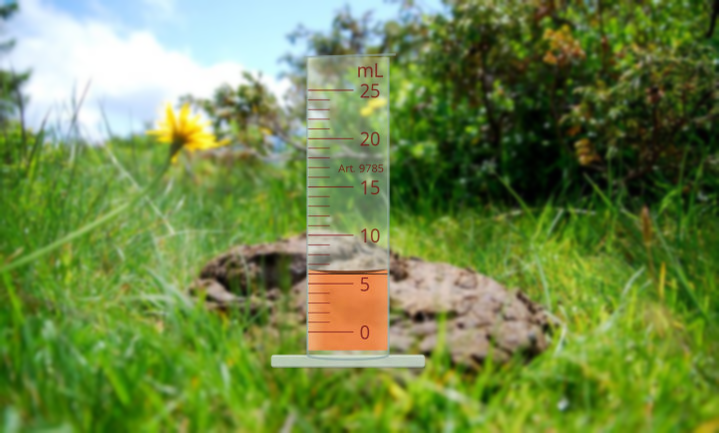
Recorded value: 6,mL
